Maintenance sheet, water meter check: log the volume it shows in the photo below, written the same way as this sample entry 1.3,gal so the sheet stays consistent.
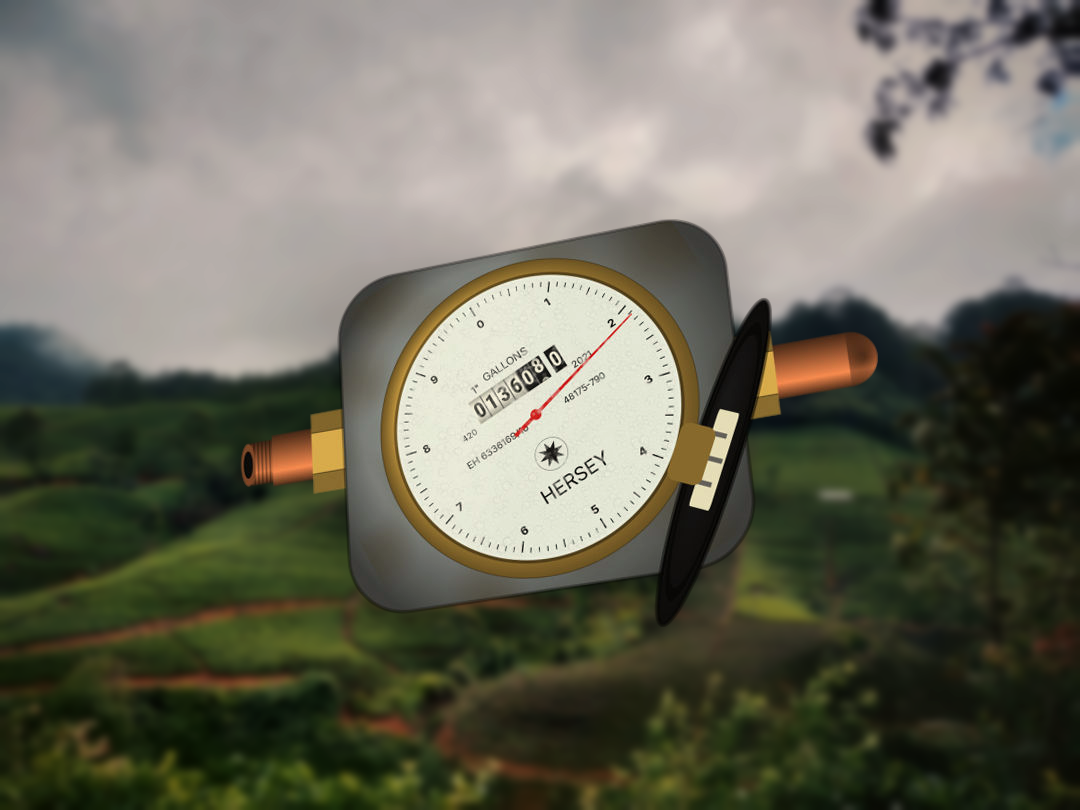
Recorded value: 136082.1,gal
